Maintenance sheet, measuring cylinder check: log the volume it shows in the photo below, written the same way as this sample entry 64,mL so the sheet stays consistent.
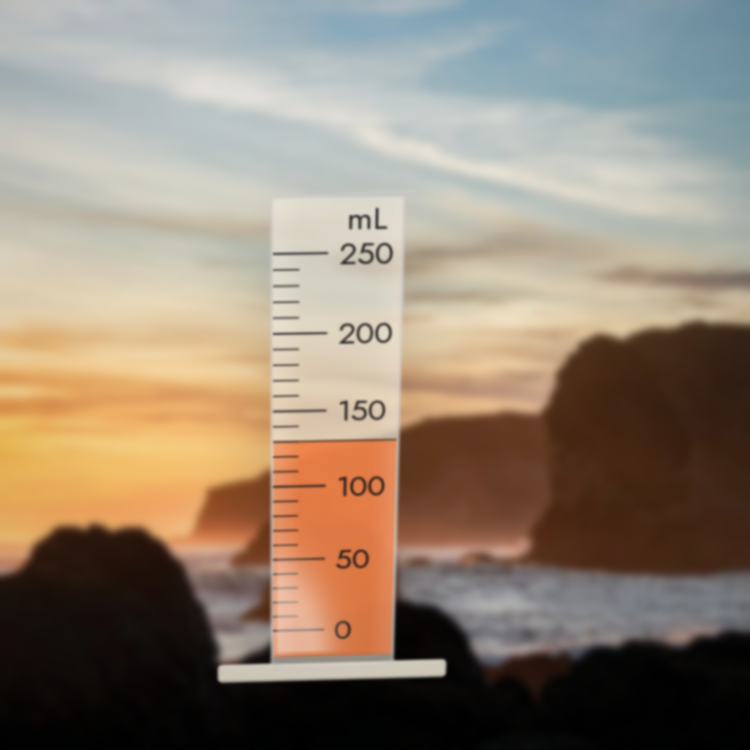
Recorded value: 130,mL
